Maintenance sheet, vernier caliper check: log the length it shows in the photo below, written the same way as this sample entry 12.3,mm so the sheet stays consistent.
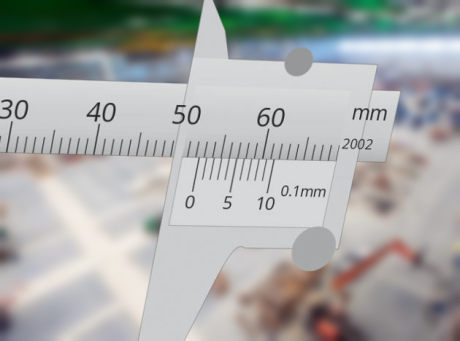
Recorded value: 52.4,mm
